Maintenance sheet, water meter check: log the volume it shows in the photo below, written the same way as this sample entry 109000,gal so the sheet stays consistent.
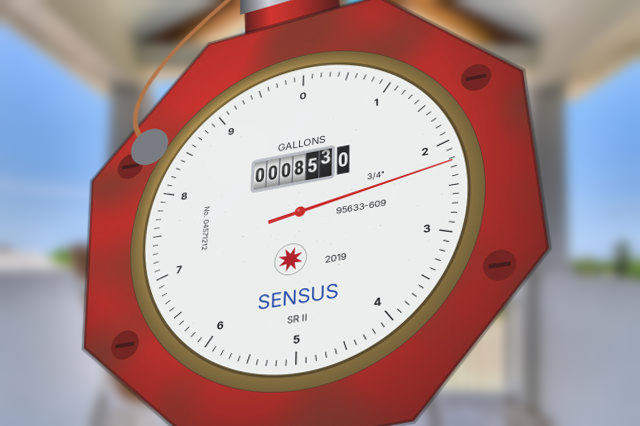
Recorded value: 8532.2,gal
